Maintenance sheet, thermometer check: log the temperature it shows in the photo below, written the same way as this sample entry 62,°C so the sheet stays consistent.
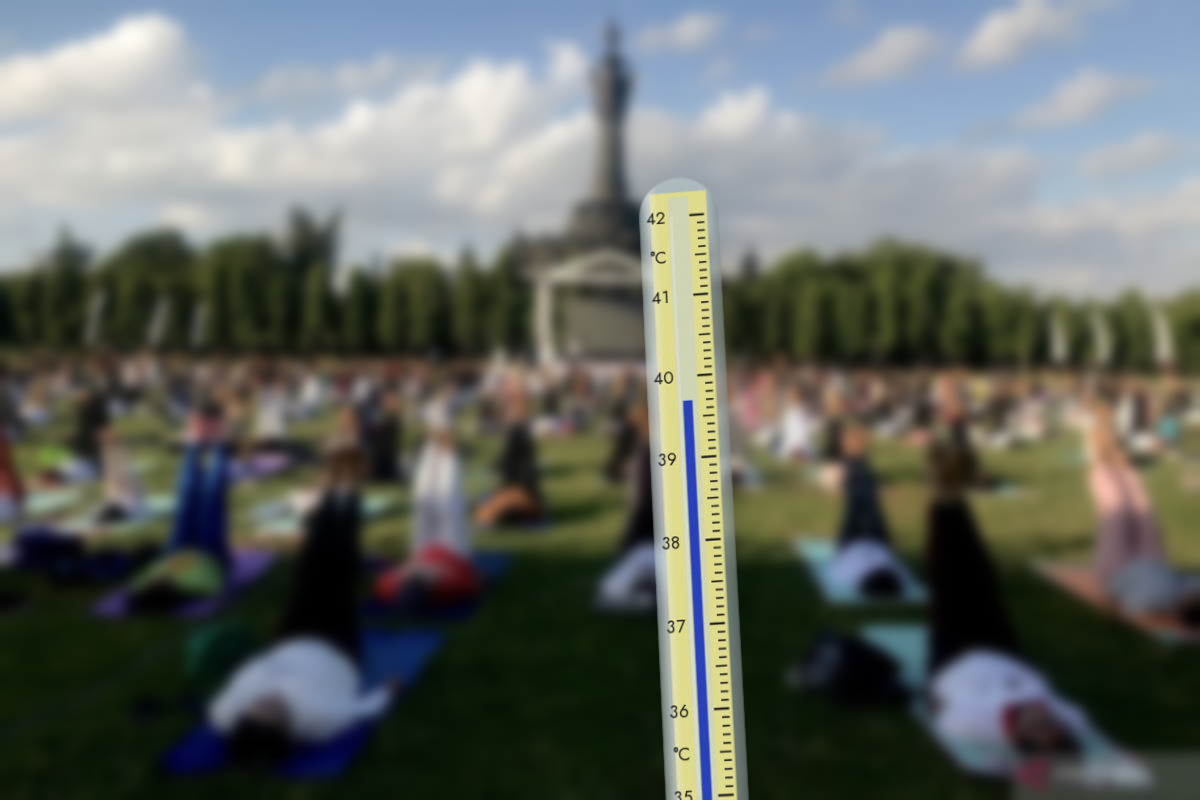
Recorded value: 39.7,°C
